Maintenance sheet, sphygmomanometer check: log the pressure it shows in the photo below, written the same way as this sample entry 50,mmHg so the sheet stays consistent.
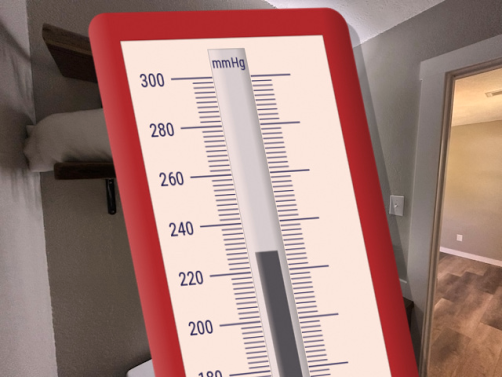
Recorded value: 228,mmHg
